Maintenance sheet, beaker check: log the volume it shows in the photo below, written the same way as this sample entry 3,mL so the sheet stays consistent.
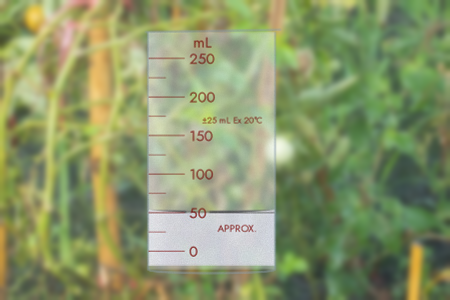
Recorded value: 50,mL
